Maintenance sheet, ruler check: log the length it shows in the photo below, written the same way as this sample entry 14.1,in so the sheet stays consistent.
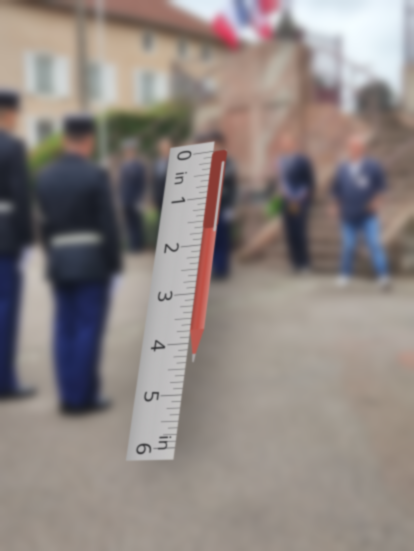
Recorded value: 4.375,in
